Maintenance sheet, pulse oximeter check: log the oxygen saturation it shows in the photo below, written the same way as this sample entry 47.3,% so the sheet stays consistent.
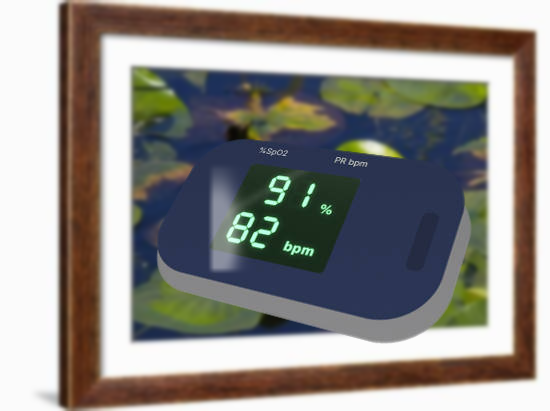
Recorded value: 91,%
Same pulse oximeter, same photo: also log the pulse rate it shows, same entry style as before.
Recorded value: 82,bpm
